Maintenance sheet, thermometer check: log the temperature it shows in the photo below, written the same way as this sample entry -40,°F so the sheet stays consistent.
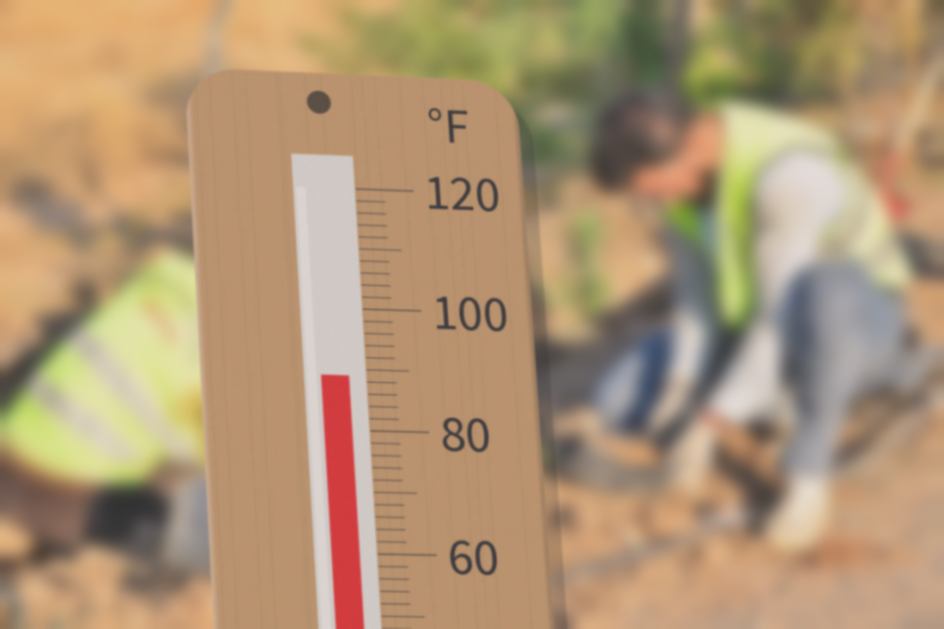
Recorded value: 89,°F
